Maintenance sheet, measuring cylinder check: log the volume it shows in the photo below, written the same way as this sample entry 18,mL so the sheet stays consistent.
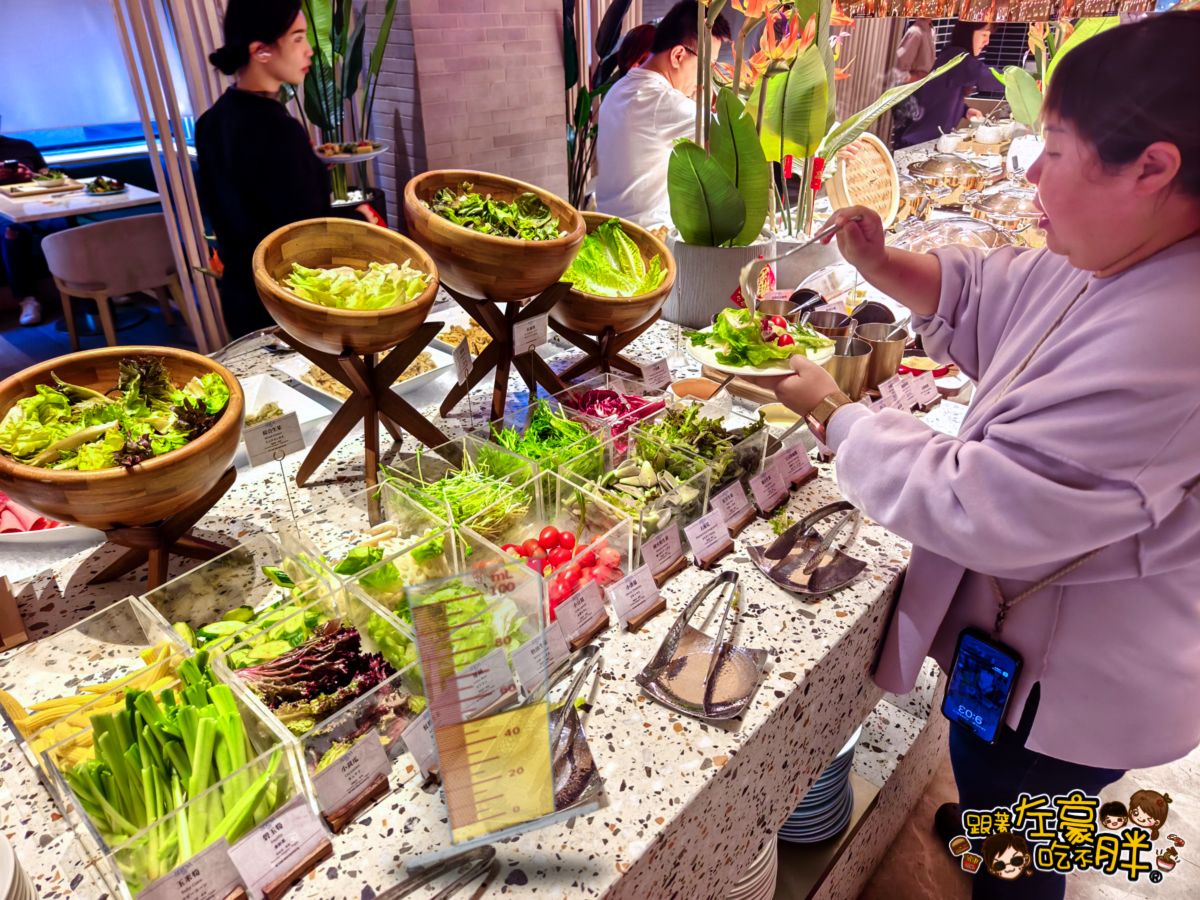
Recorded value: 50,mL
